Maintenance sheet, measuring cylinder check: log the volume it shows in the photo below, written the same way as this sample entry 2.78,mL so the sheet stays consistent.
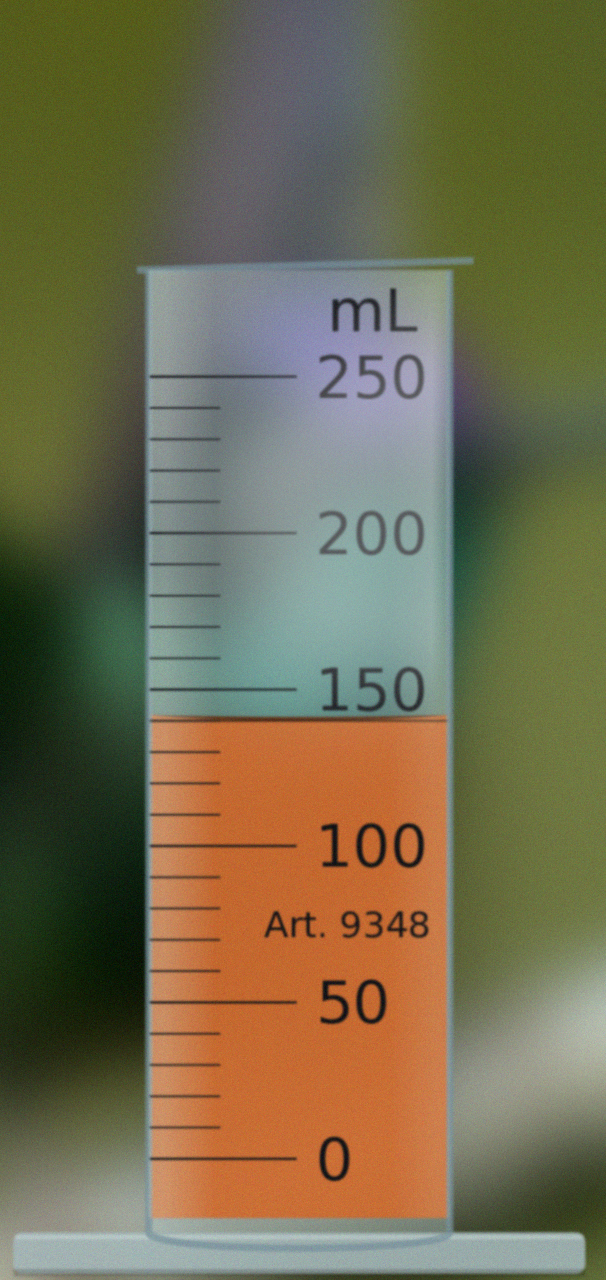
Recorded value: 140,mL
